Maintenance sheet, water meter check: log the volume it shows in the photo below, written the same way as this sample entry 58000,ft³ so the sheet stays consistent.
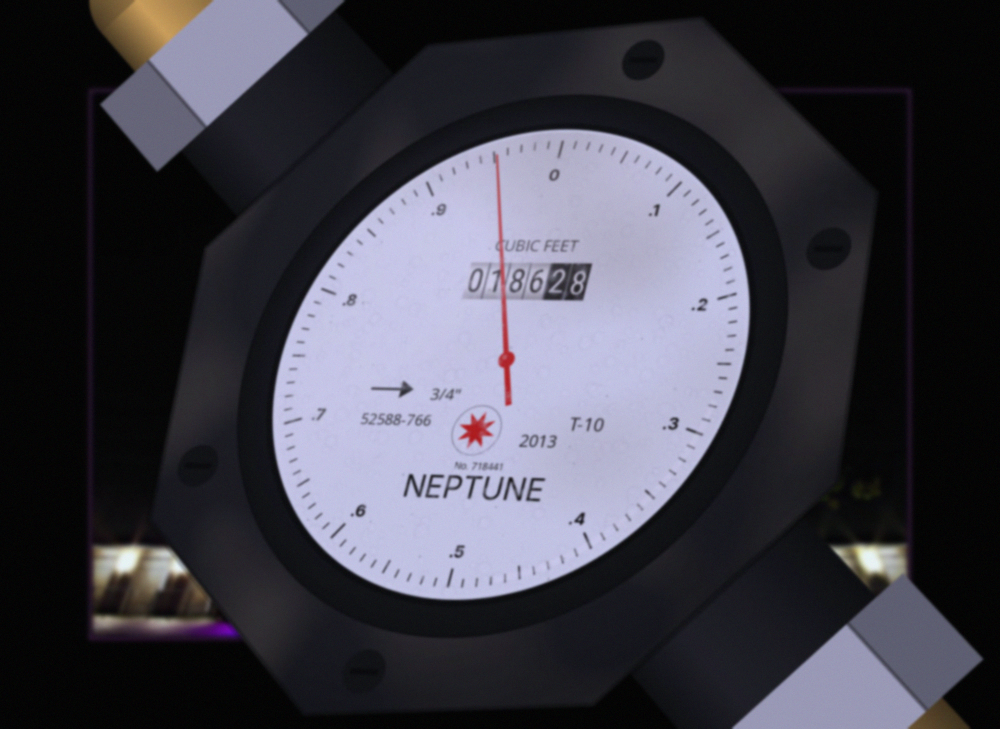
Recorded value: 18627.95,ft³
